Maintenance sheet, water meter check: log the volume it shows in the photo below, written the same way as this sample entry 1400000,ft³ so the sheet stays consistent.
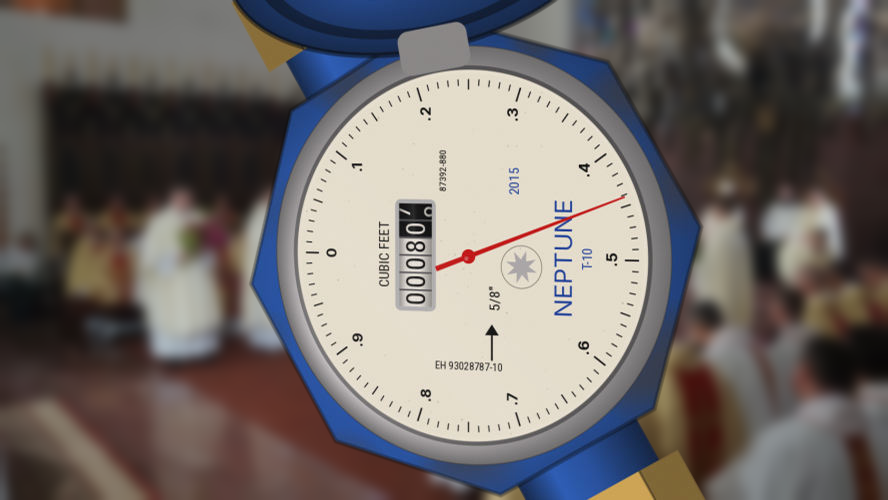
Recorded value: 807.44,ft³
